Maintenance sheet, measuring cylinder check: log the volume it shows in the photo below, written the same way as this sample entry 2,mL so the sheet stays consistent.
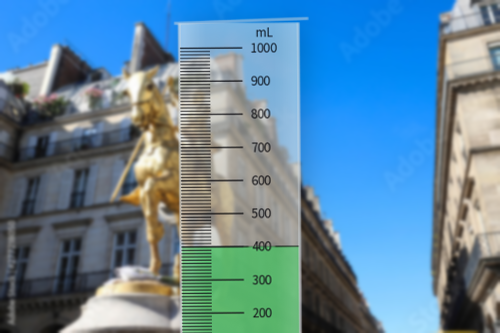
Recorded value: 400,mL
